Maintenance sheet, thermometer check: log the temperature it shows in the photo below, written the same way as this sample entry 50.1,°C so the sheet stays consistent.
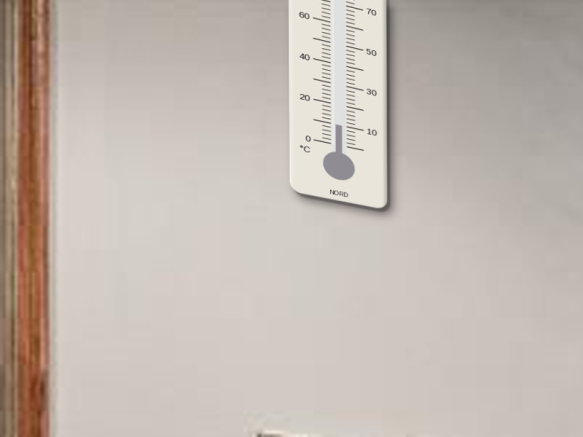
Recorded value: 10,°C
